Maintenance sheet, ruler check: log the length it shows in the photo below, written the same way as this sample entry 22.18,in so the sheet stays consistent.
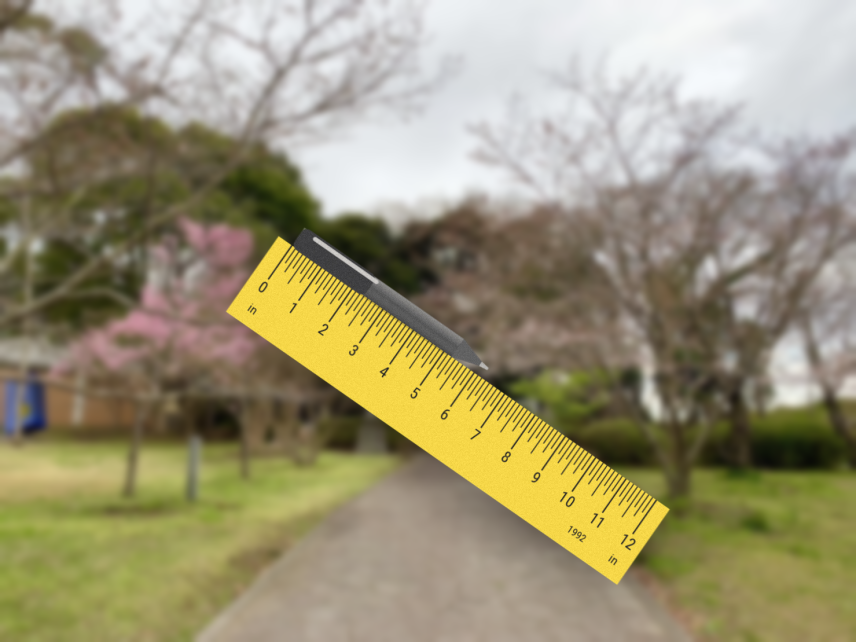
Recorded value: 6.25,in
